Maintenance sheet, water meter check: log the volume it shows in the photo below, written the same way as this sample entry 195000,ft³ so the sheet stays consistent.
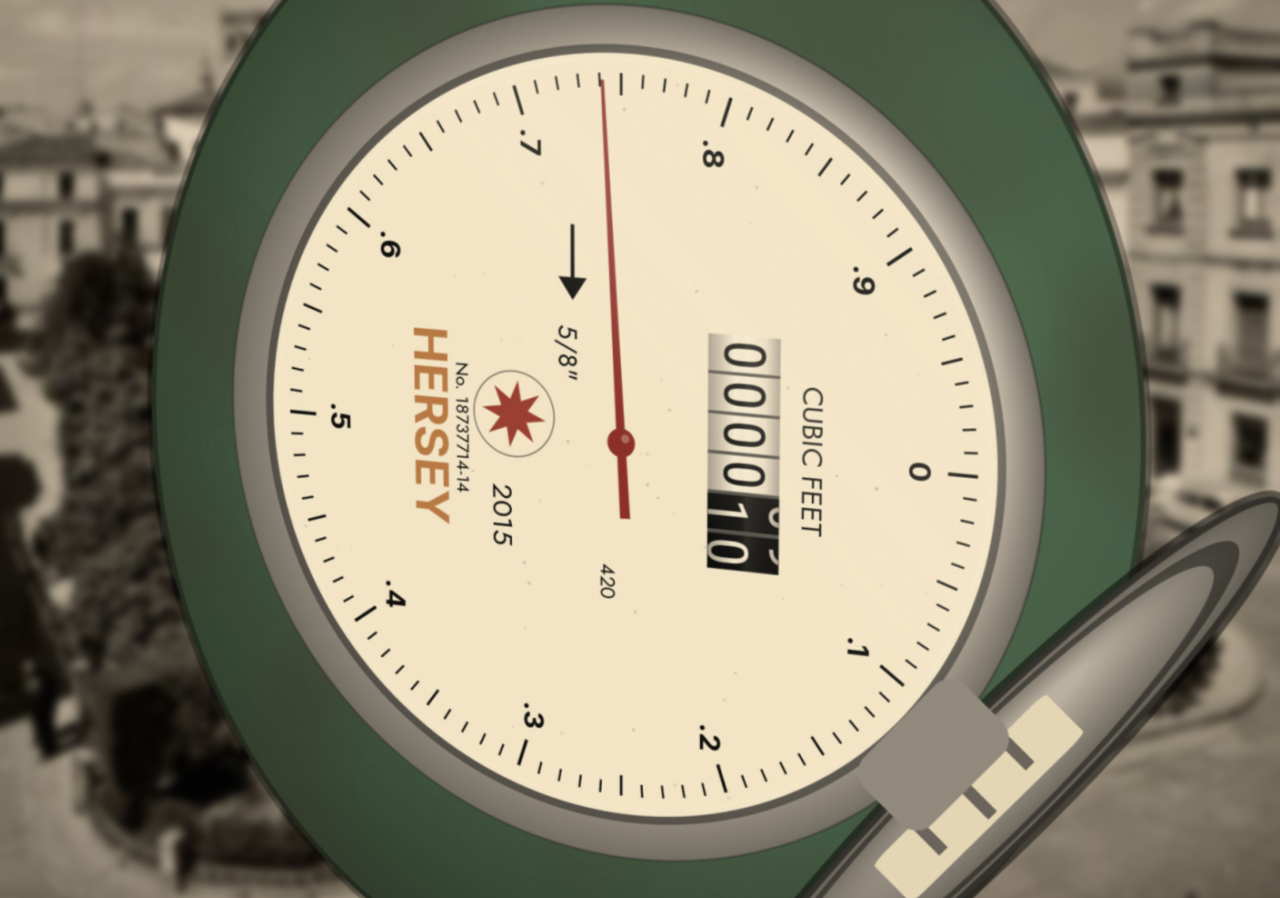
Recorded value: 9.74,ft³
